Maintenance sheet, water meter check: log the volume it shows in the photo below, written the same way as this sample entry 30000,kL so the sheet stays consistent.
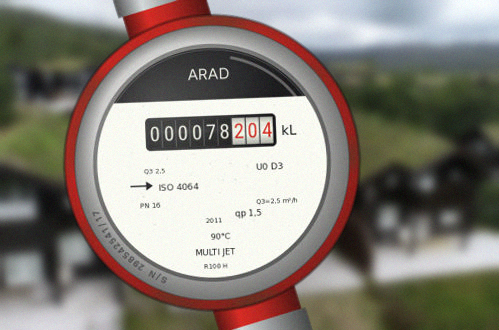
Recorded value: 78.204,kL
